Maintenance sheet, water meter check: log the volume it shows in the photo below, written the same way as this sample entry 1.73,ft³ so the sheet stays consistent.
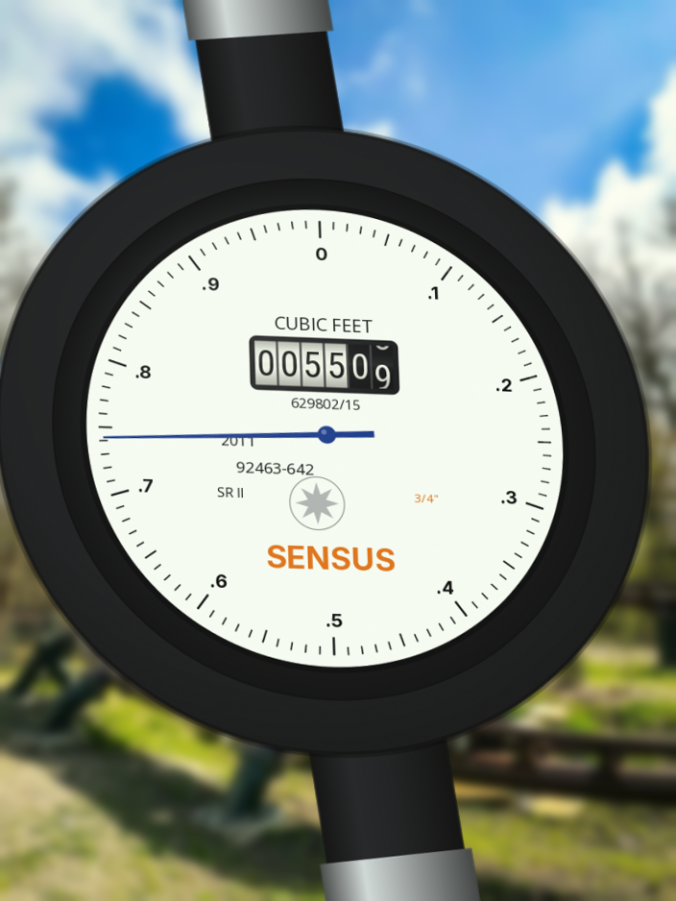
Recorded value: 5508.74,ft³
